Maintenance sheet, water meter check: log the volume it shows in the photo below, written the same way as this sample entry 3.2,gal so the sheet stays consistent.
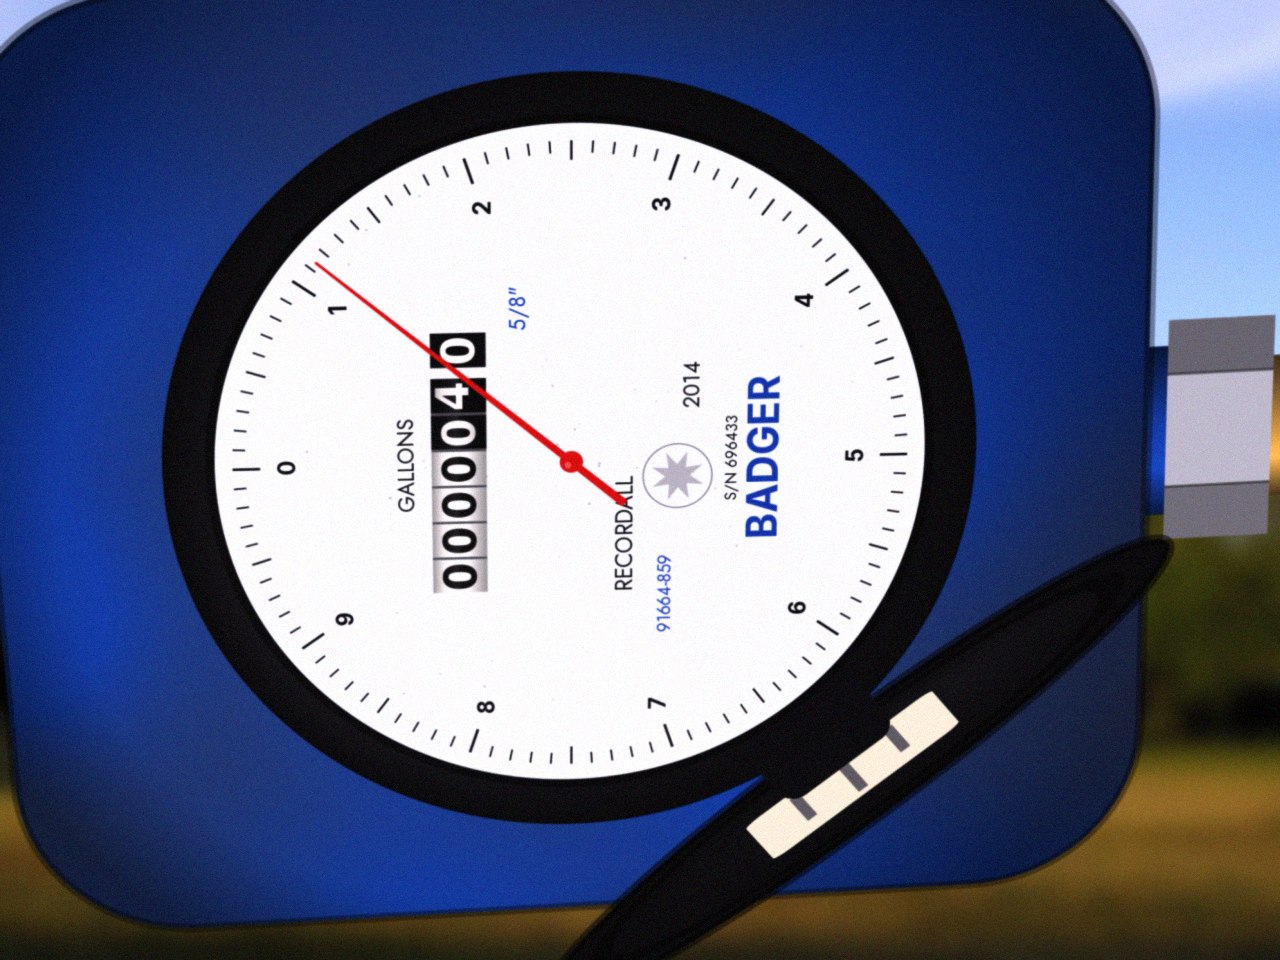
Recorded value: 41.1,gal
